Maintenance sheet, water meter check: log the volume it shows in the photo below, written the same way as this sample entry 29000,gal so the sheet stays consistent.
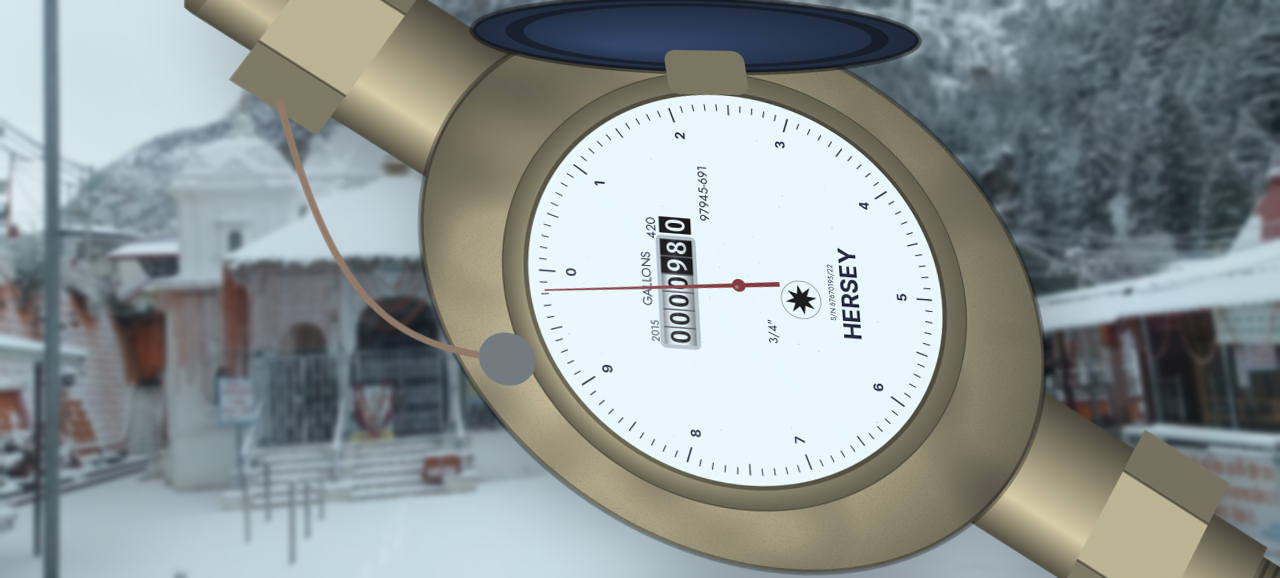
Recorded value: 979.8,gal
